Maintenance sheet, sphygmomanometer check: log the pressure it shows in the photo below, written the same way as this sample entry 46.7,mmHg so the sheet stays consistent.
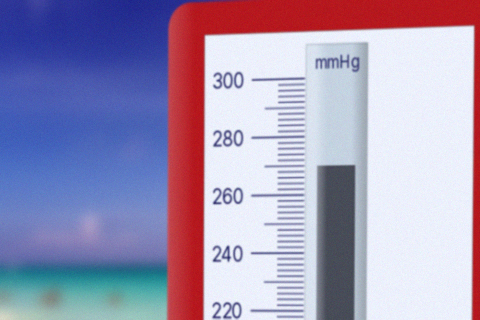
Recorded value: 270,mmHg
